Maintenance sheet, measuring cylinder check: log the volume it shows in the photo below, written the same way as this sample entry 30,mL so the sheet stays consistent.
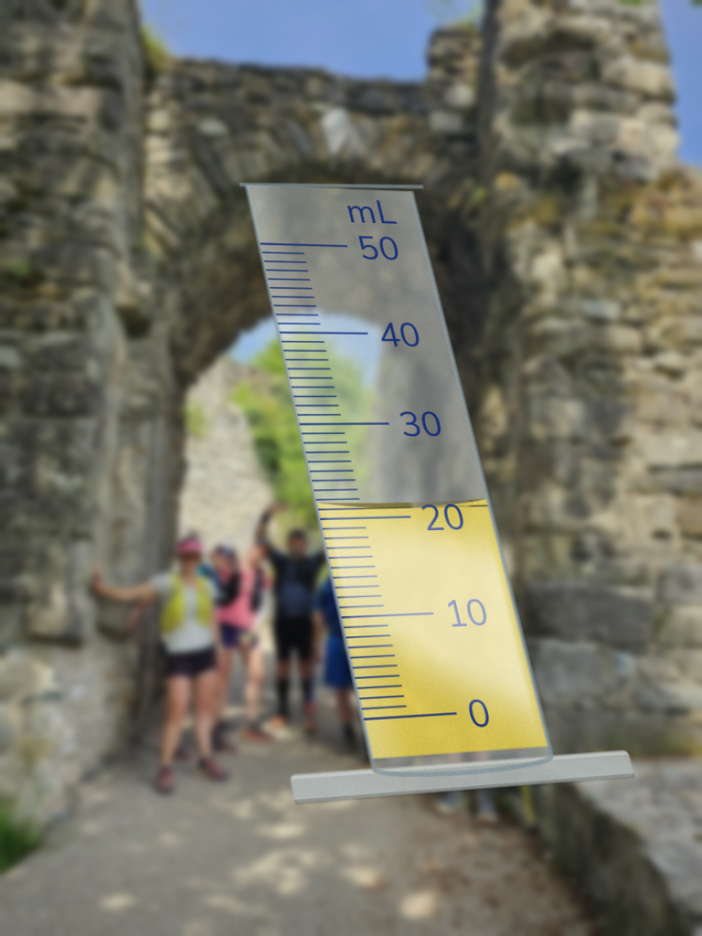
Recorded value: 21,mL
